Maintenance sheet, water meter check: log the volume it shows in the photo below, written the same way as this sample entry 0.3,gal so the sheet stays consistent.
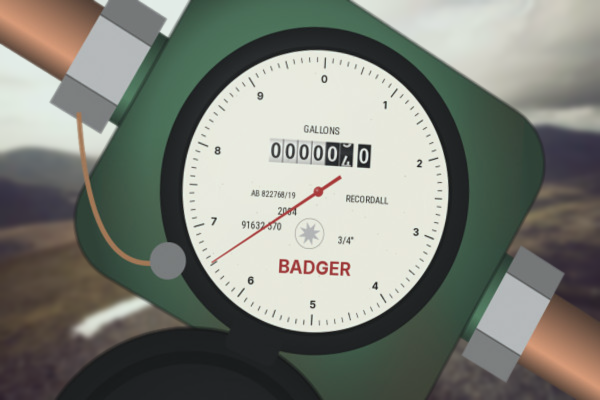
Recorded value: 36.5,gal
